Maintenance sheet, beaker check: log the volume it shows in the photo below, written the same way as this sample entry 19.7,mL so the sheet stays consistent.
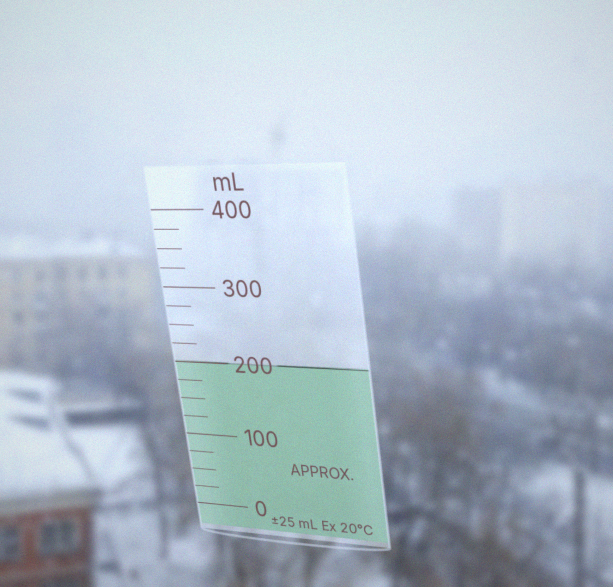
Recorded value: 200,mL
